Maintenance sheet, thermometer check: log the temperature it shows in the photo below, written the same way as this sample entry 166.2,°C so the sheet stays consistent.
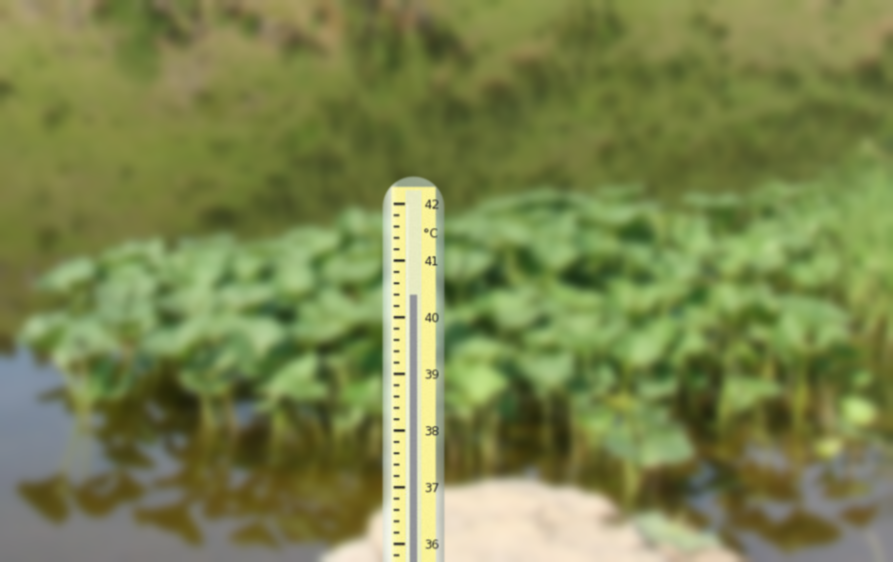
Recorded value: 40.4,°C
